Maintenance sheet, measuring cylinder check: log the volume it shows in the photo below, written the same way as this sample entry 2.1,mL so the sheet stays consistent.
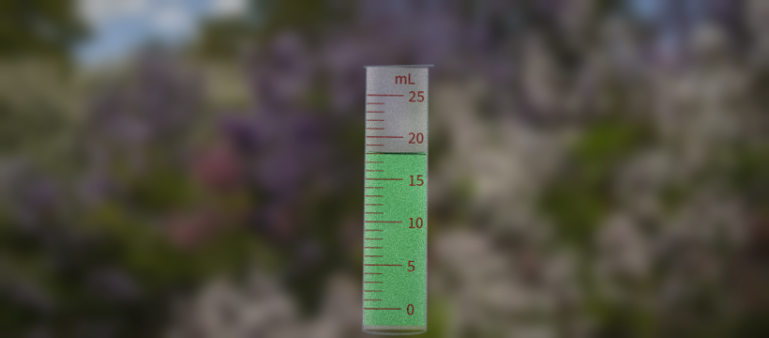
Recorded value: 18,mL
